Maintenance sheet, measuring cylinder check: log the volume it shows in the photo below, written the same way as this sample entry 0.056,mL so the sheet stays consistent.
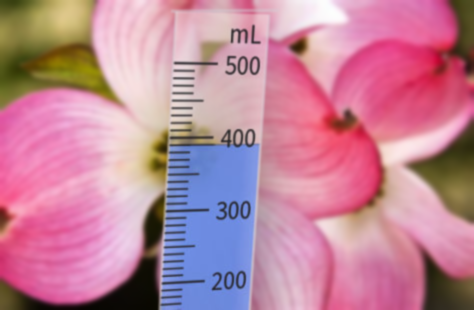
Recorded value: 390,mL
